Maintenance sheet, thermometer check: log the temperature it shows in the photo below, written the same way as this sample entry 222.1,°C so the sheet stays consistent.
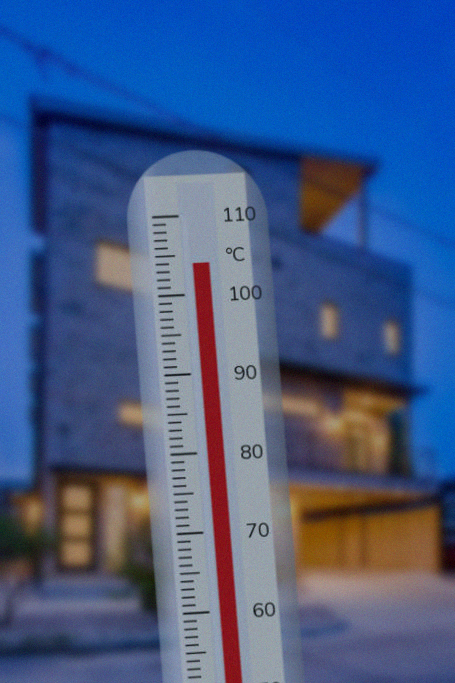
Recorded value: 104,°C
